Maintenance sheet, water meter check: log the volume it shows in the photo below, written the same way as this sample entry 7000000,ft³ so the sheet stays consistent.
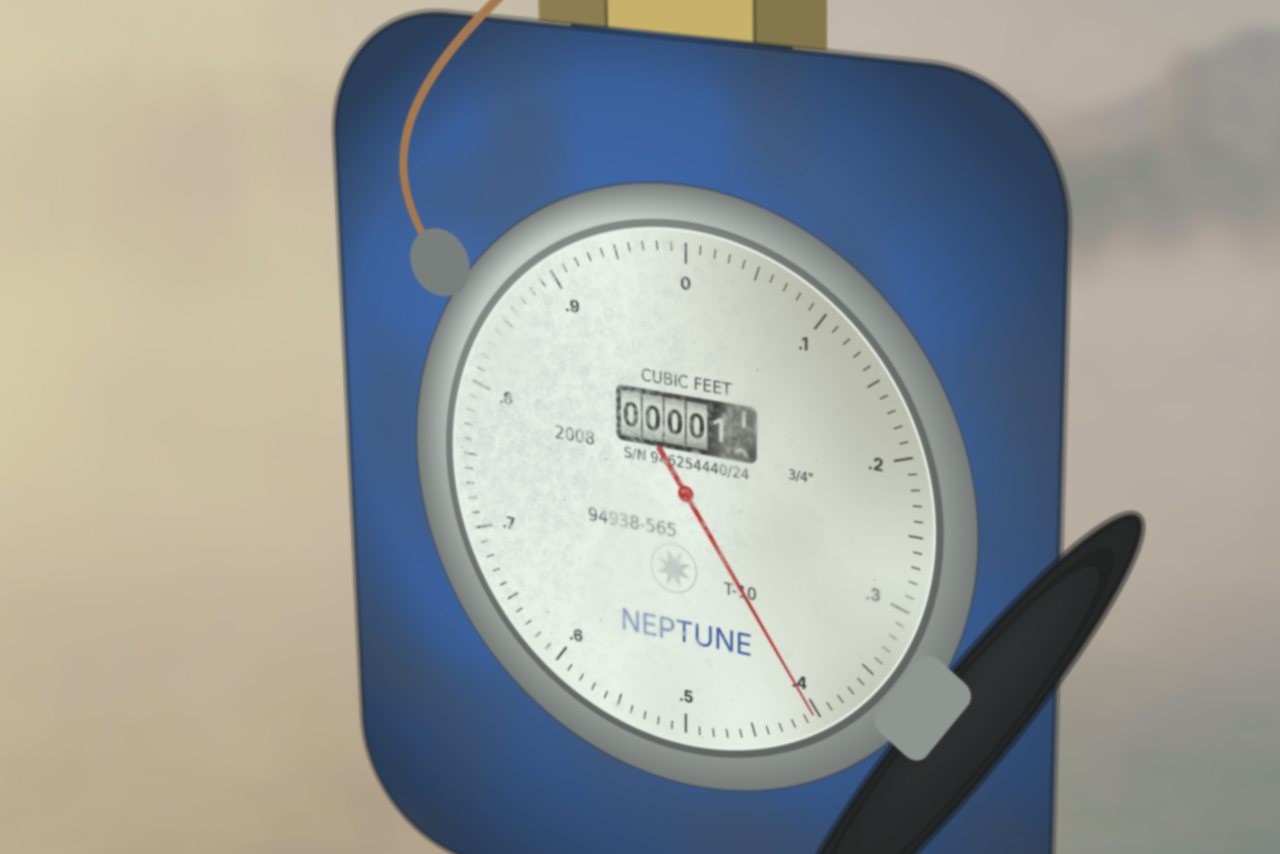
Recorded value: 11.40,ft³
